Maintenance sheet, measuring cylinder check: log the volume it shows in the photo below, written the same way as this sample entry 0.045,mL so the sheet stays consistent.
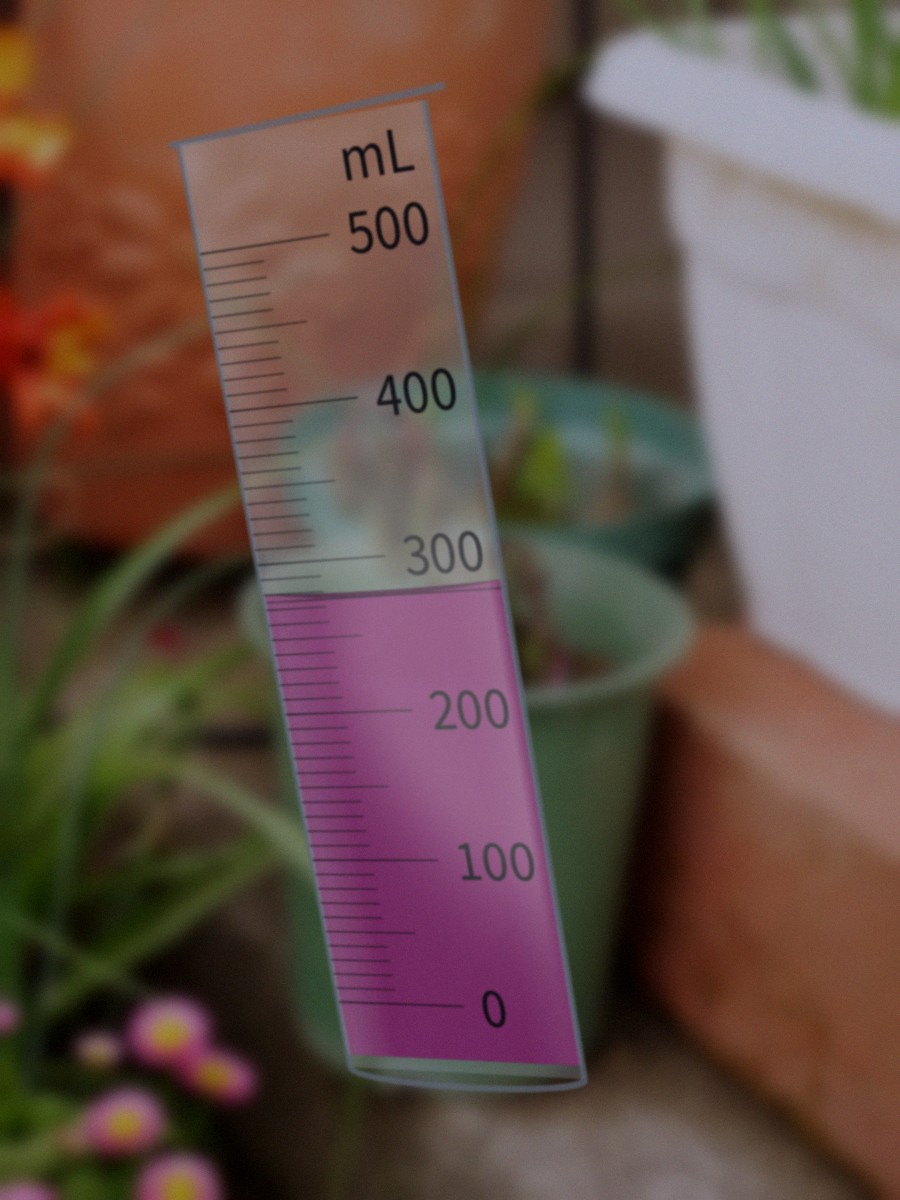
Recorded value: 275,mL
